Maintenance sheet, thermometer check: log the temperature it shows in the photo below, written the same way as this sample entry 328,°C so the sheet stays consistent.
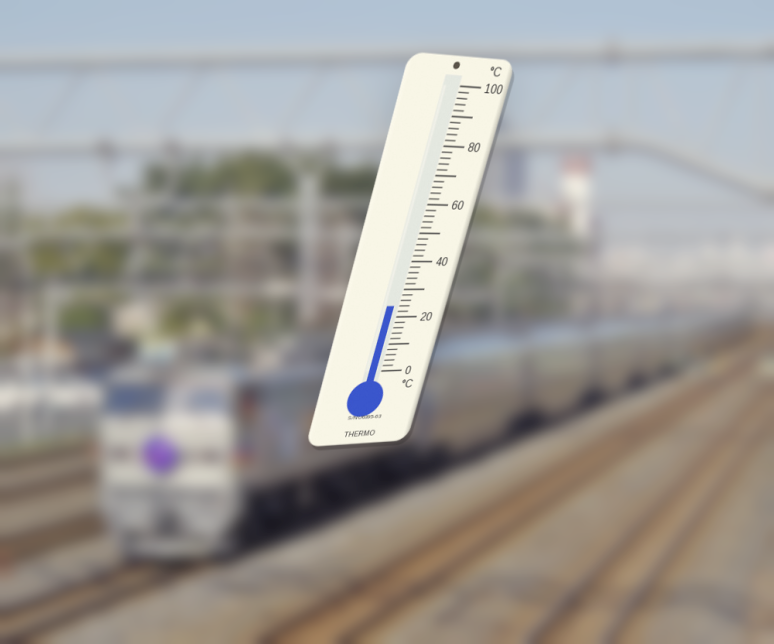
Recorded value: 24,°C
